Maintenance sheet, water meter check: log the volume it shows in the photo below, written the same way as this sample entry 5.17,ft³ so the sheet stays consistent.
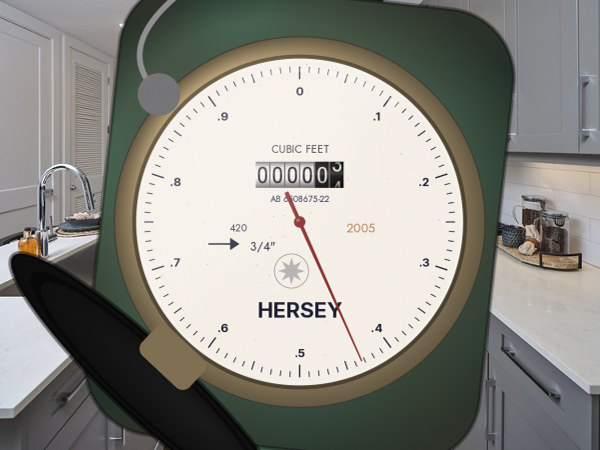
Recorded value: 3.43,ft³
